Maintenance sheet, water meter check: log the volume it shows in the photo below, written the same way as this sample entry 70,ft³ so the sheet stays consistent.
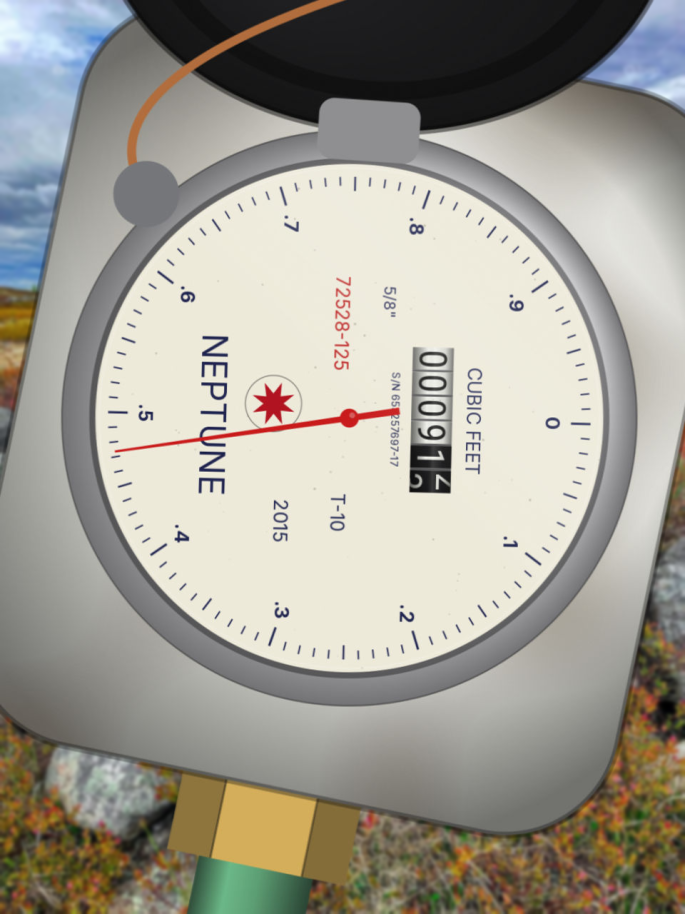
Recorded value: 912.47,ft³
